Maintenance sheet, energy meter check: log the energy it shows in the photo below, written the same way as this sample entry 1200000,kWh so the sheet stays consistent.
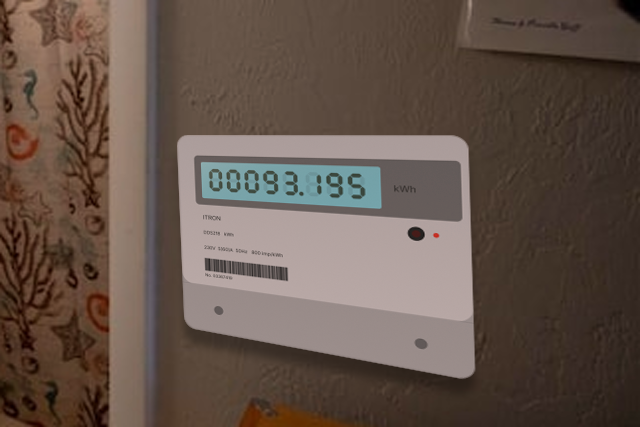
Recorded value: 93.195,kWh
